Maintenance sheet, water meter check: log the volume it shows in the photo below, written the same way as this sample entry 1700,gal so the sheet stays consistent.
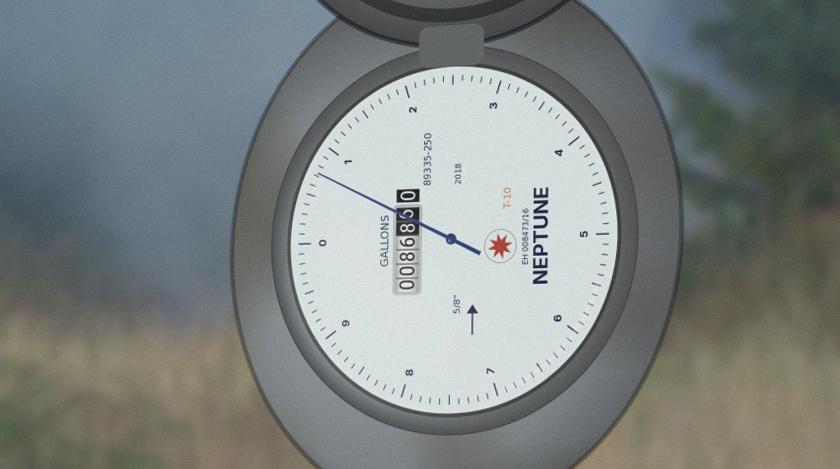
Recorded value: 86860.7,gal
